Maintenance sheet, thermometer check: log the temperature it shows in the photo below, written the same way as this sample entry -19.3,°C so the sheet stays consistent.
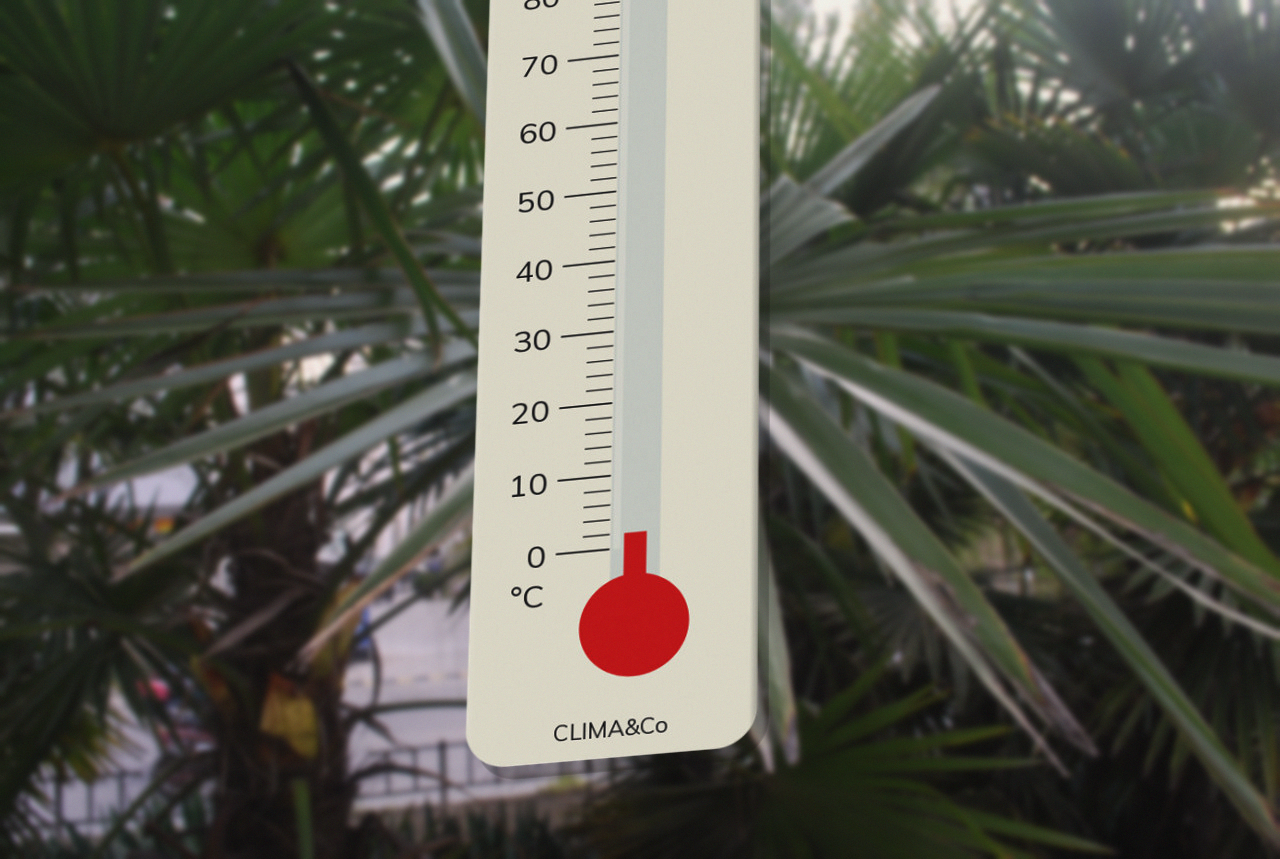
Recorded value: 2,°C
